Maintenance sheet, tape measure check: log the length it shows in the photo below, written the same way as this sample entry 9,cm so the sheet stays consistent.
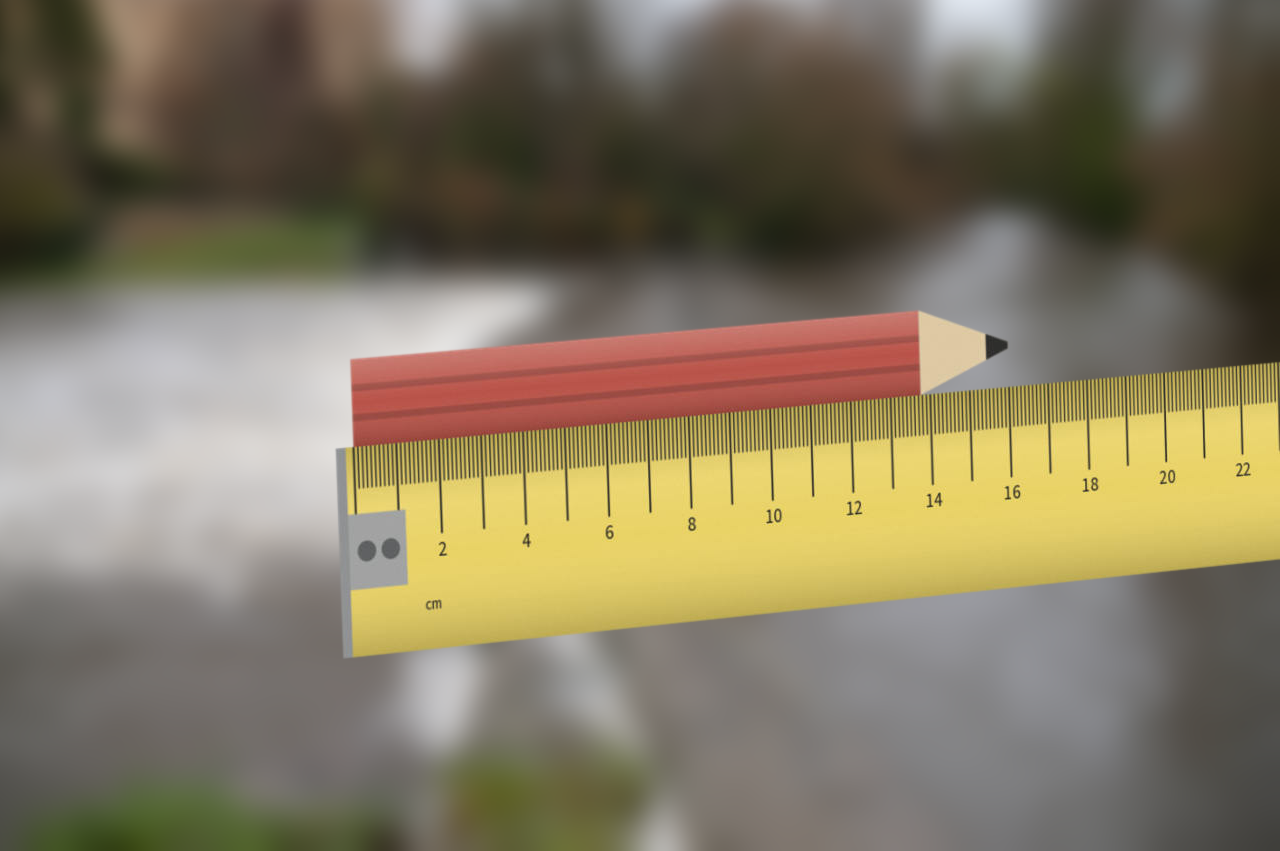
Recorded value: 16,cm
